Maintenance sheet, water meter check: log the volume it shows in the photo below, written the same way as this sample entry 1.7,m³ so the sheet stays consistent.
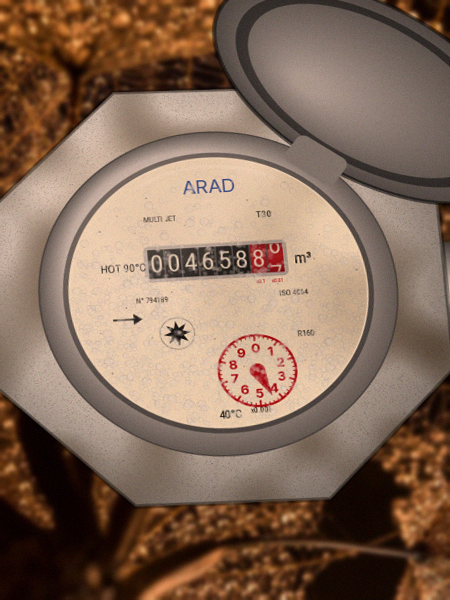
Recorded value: 4658.864,m³
